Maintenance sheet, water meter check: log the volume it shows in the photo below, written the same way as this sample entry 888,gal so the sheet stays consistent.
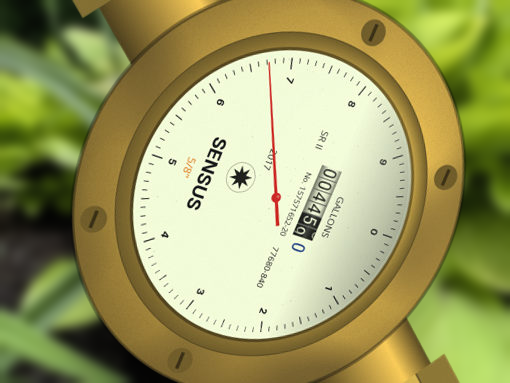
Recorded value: 44586.7,gal
